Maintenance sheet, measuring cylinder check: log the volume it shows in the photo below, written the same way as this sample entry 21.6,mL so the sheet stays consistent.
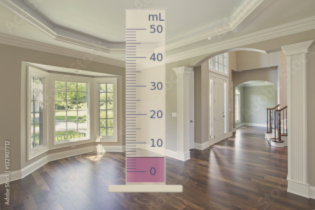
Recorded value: 5,mL
